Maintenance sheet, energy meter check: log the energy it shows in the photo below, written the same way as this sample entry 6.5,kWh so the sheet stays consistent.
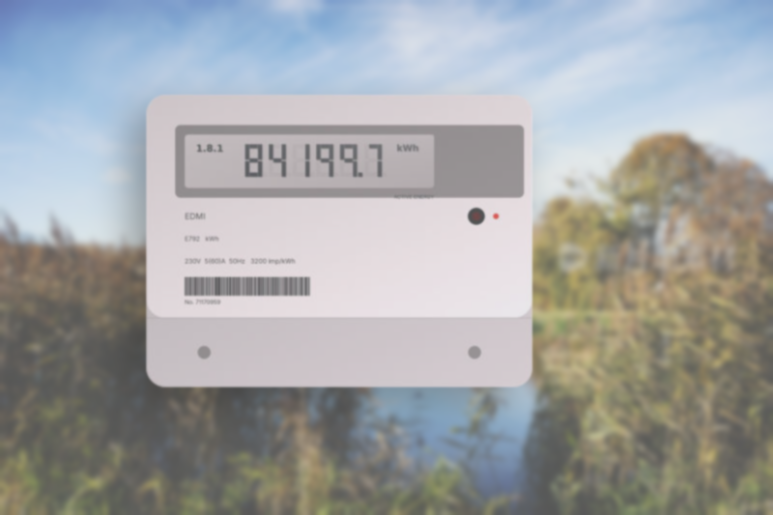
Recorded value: 84199.7,kWh
